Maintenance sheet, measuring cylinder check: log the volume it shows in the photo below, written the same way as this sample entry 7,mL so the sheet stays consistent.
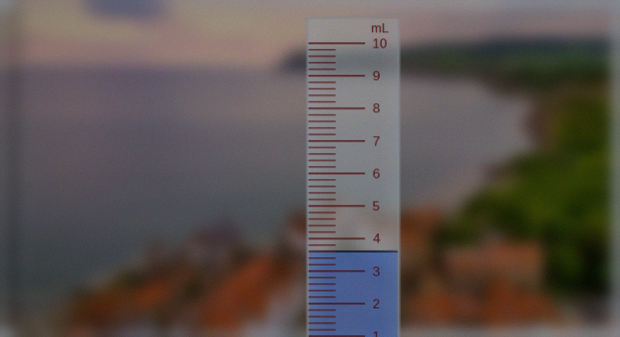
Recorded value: 3.6,mL
